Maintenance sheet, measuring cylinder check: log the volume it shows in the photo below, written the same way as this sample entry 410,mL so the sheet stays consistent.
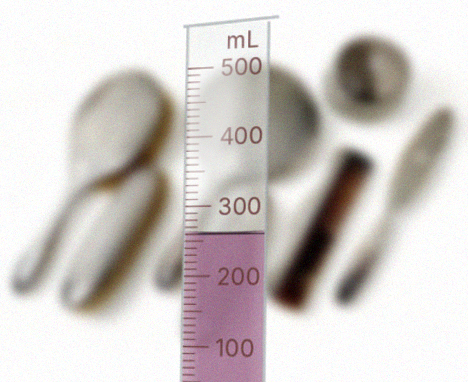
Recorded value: 260,mL
